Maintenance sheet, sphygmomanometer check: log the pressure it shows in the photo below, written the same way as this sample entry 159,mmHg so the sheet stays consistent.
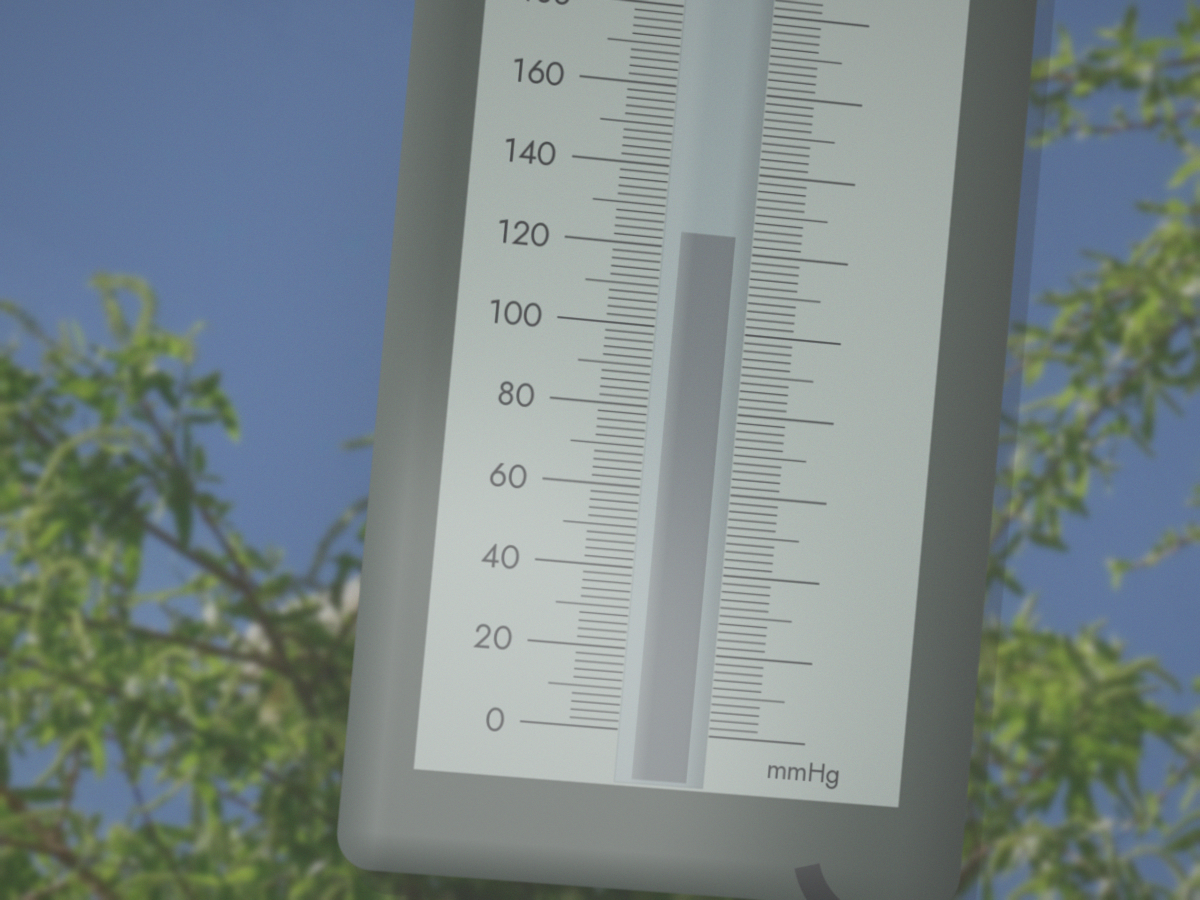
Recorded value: 124,mmHg
